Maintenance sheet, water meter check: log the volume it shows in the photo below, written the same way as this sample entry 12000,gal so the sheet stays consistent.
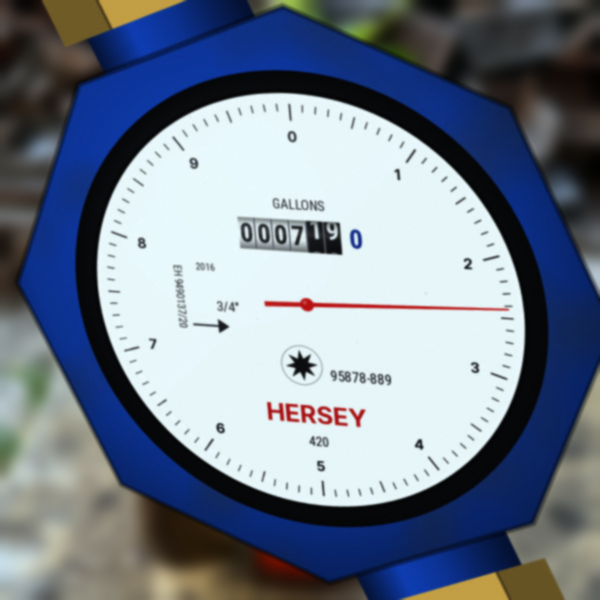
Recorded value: 7192.4,gal
